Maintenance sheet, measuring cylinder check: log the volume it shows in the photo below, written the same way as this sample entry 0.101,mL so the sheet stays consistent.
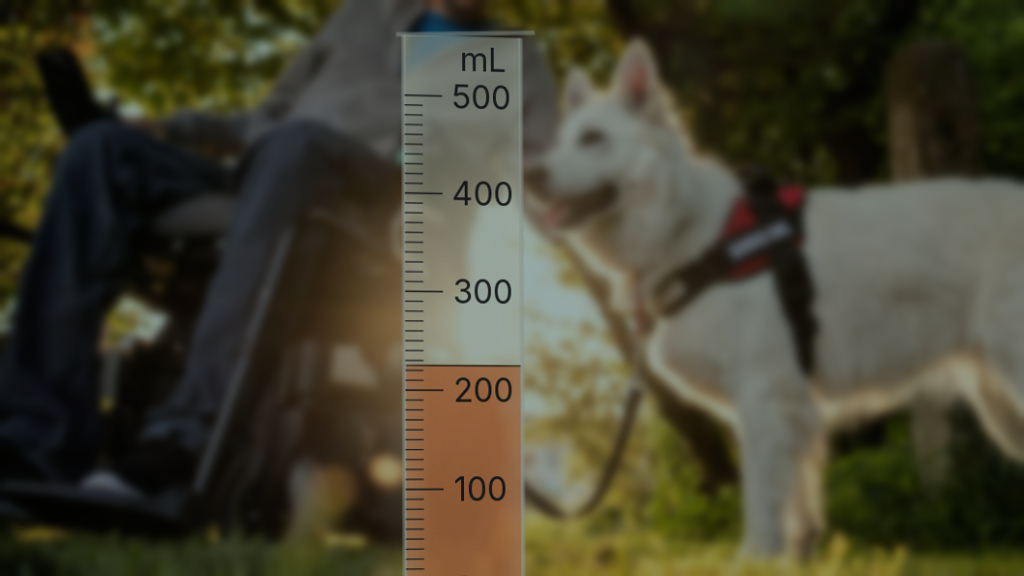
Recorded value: 225,mL
